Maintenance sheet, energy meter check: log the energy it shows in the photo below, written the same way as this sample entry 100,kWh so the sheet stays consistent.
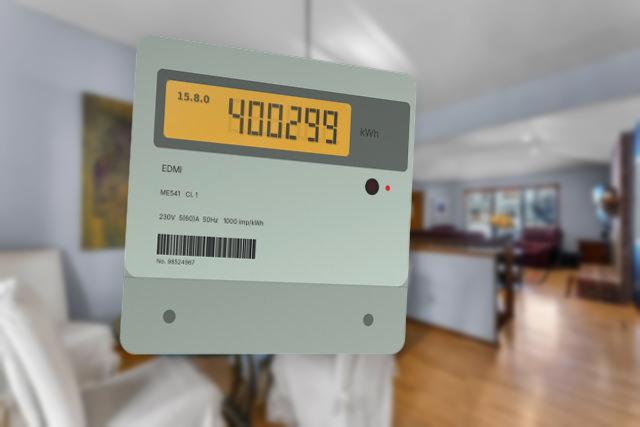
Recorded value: 400299,kWh
